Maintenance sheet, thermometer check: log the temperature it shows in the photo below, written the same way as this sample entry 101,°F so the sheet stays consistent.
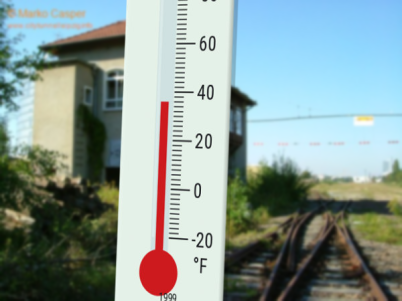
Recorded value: 36,°F
